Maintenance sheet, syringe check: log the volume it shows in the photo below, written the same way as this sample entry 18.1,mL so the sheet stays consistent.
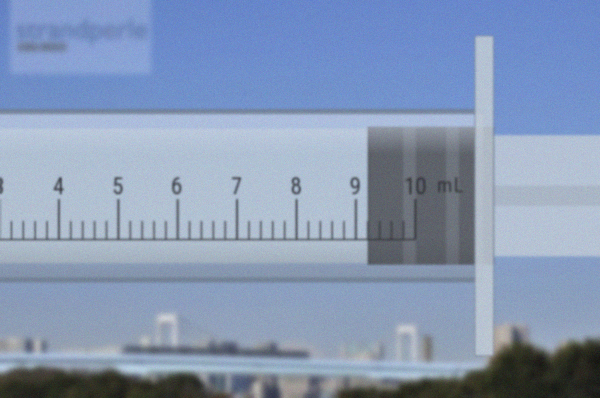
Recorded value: 9.2,mL
